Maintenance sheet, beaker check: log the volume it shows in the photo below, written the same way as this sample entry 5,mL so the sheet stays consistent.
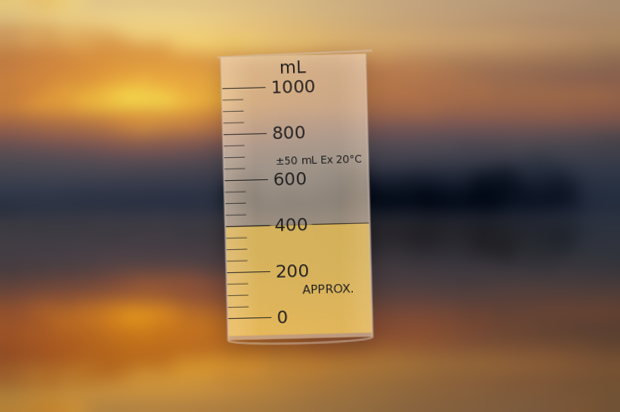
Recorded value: 400,mL
